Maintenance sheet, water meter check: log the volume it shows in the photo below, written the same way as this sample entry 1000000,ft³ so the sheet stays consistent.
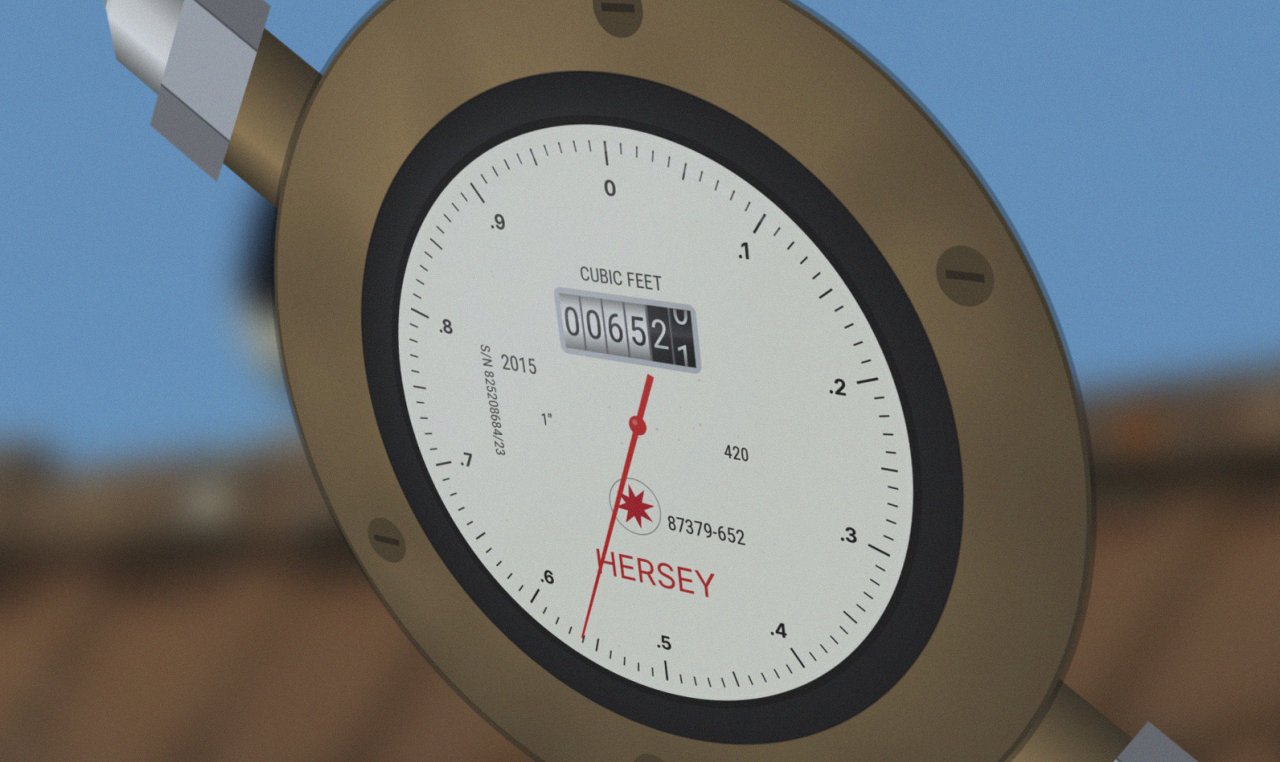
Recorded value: 6520.56,ft³
